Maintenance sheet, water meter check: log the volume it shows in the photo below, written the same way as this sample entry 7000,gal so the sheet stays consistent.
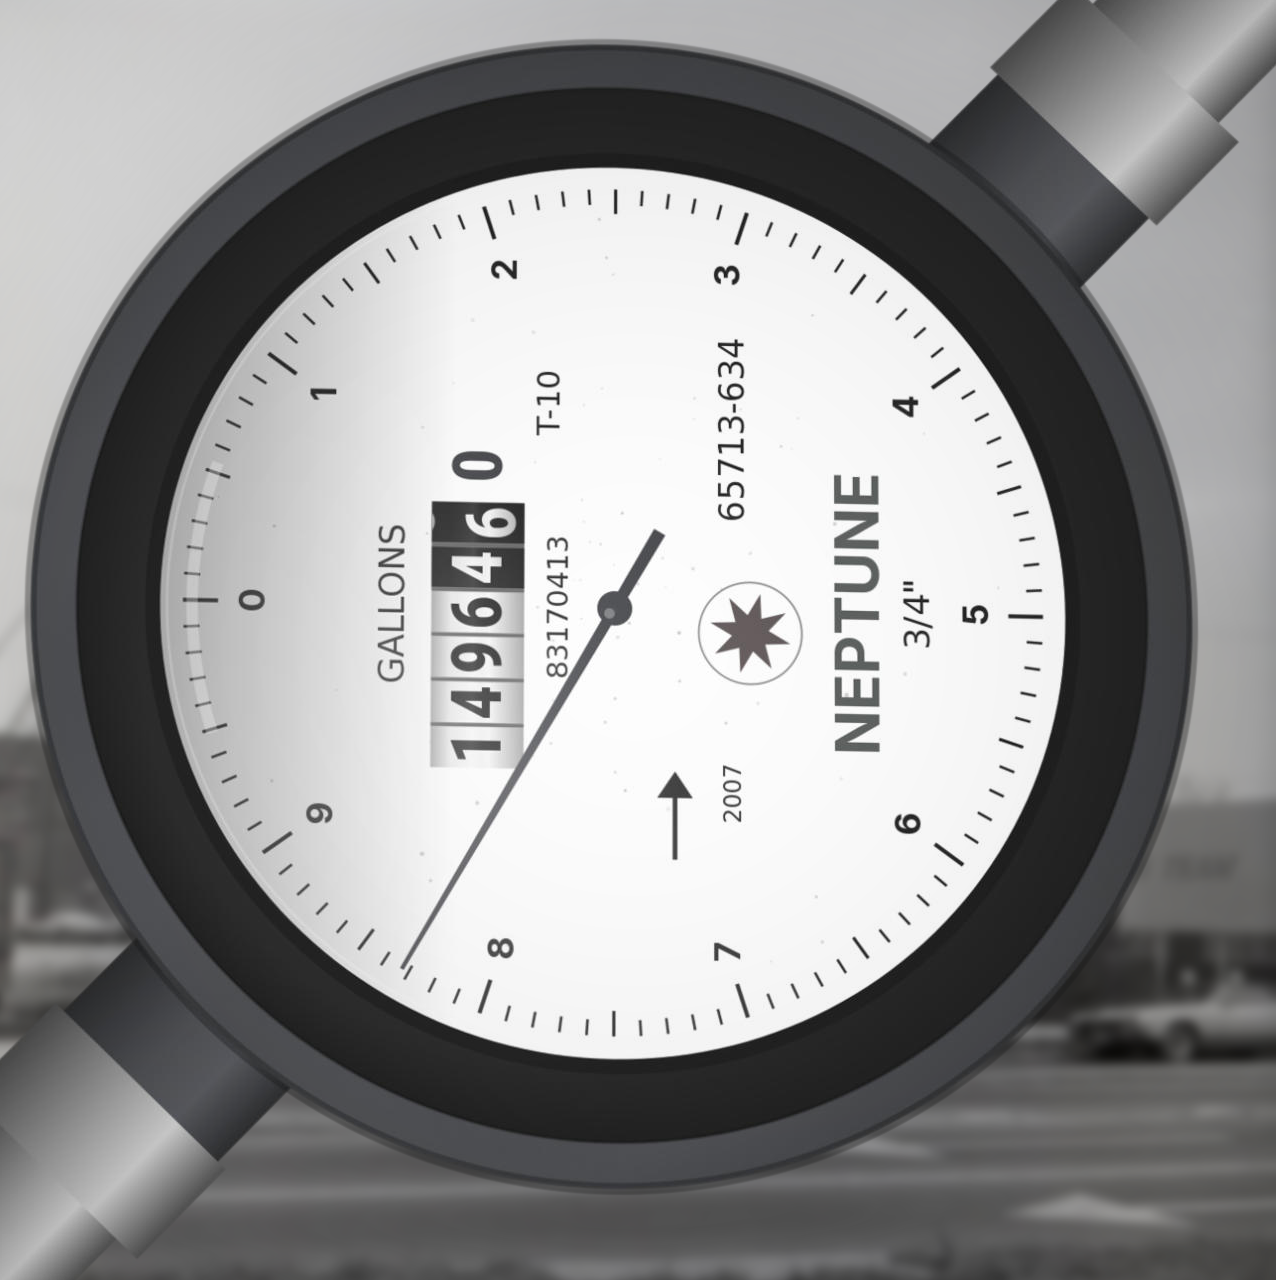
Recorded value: 1496458.3,gal
